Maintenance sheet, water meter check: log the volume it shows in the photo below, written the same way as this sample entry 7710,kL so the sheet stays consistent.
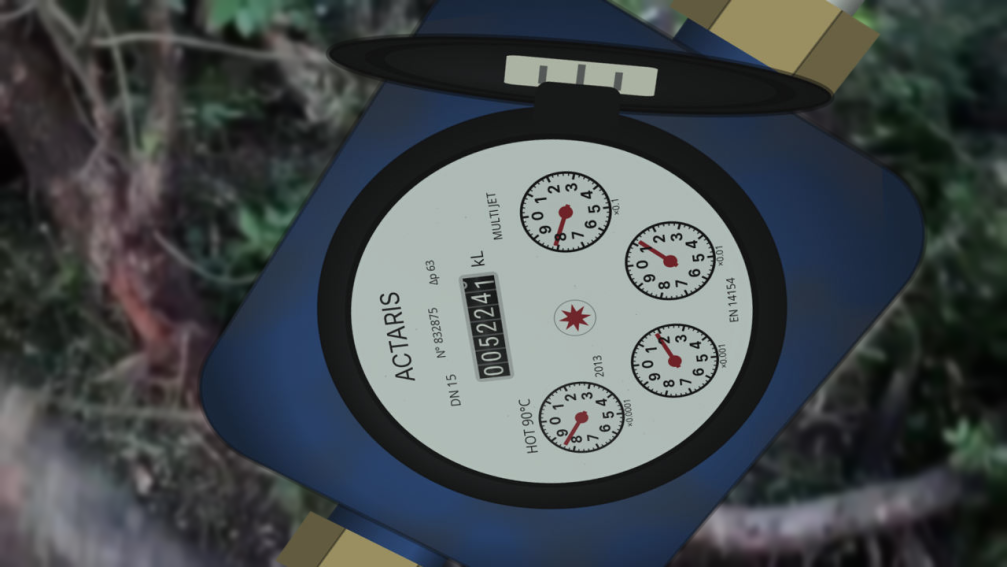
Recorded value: 52240.8118,kL
